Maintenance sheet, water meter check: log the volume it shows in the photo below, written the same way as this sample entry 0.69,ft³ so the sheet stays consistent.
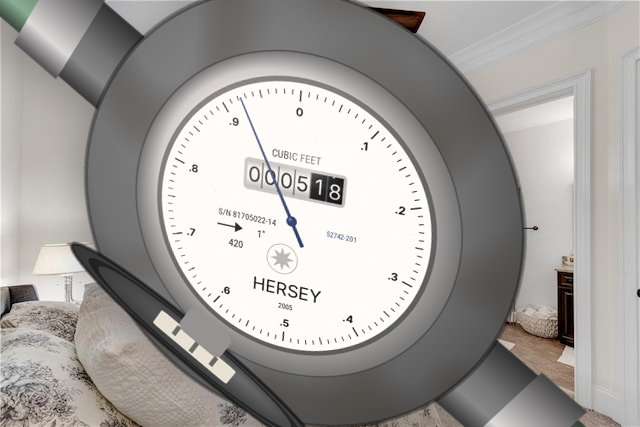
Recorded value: 517.92,ft³
